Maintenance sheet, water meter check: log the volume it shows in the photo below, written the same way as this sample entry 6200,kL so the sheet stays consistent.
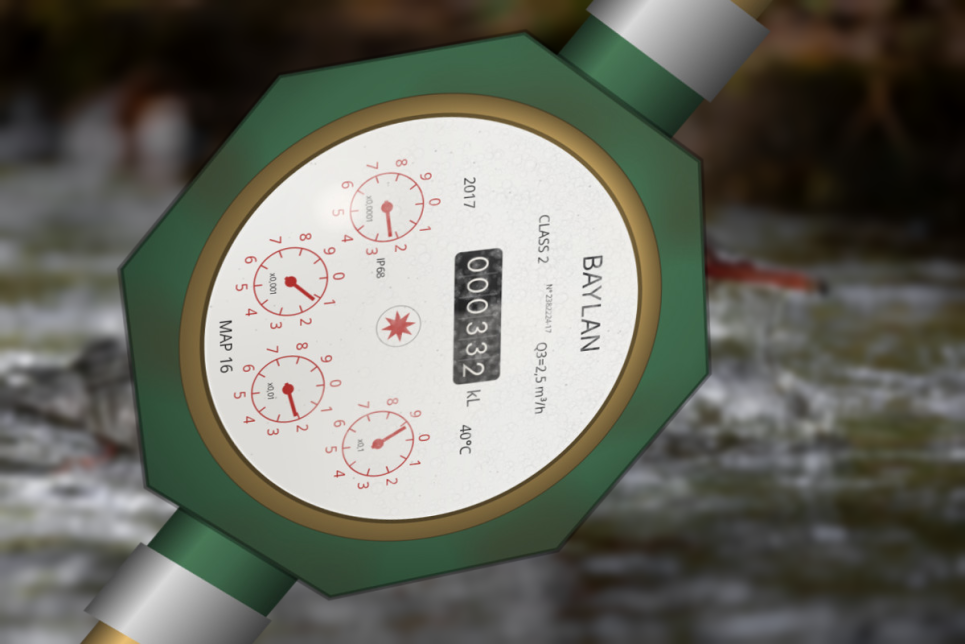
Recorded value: 331.9212,kL
